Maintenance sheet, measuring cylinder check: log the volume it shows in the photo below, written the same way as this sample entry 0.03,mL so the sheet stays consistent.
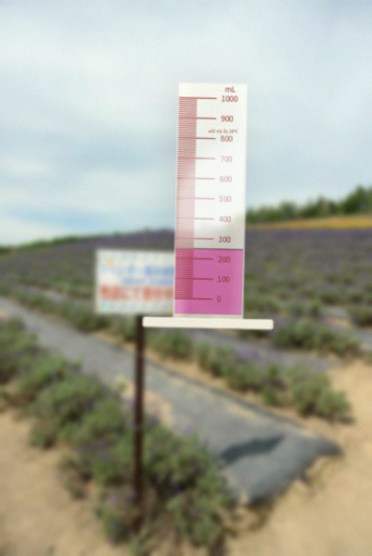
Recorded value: 250,mL
